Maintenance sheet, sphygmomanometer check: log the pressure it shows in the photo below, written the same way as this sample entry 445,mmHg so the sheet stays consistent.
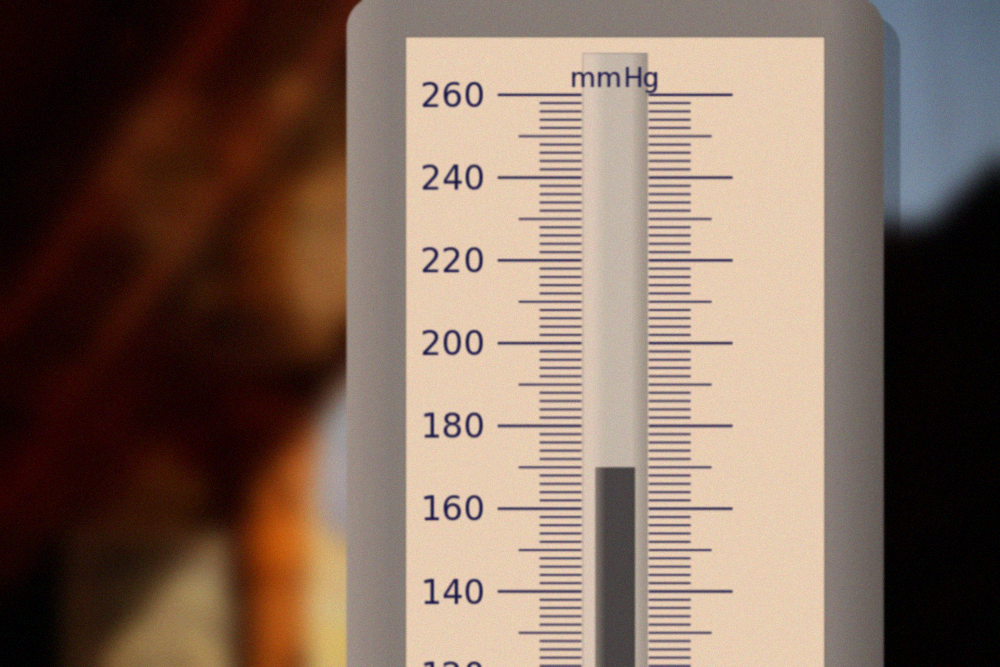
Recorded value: 170,mmHg
